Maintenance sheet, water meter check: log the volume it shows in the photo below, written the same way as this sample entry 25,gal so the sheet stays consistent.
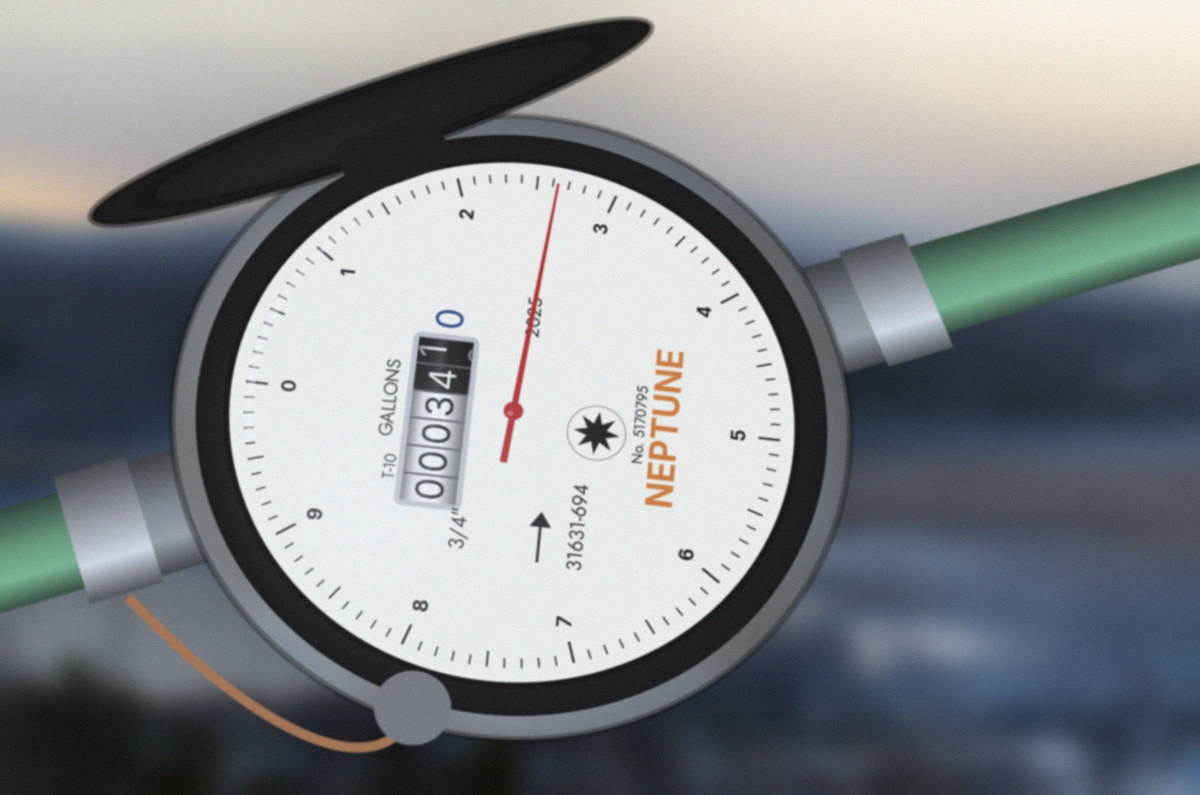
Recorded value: 3412.6,gal
